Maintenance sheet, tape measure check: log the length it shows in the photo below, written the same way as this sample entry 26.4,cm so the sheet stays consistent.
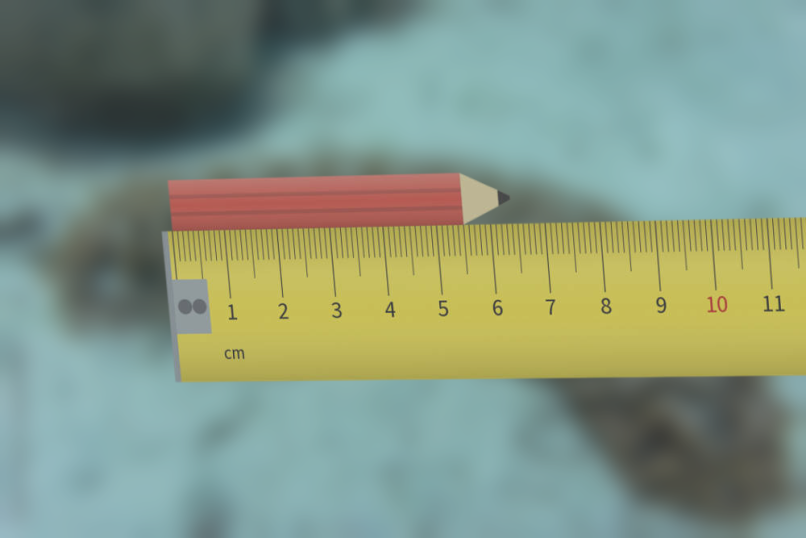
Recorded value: 6.4,cm
